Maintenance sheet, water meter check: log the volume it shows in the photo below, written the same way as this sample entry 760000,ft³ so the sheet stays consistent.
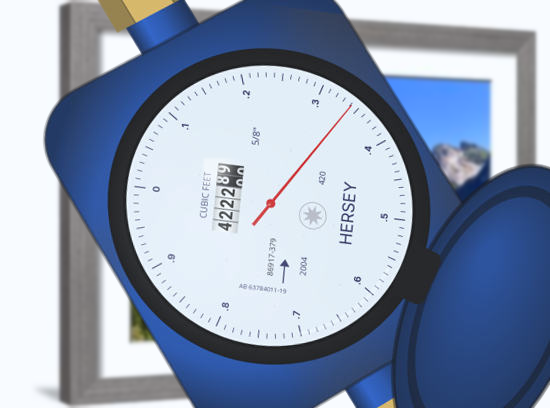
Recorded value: 422289.34,ft³
